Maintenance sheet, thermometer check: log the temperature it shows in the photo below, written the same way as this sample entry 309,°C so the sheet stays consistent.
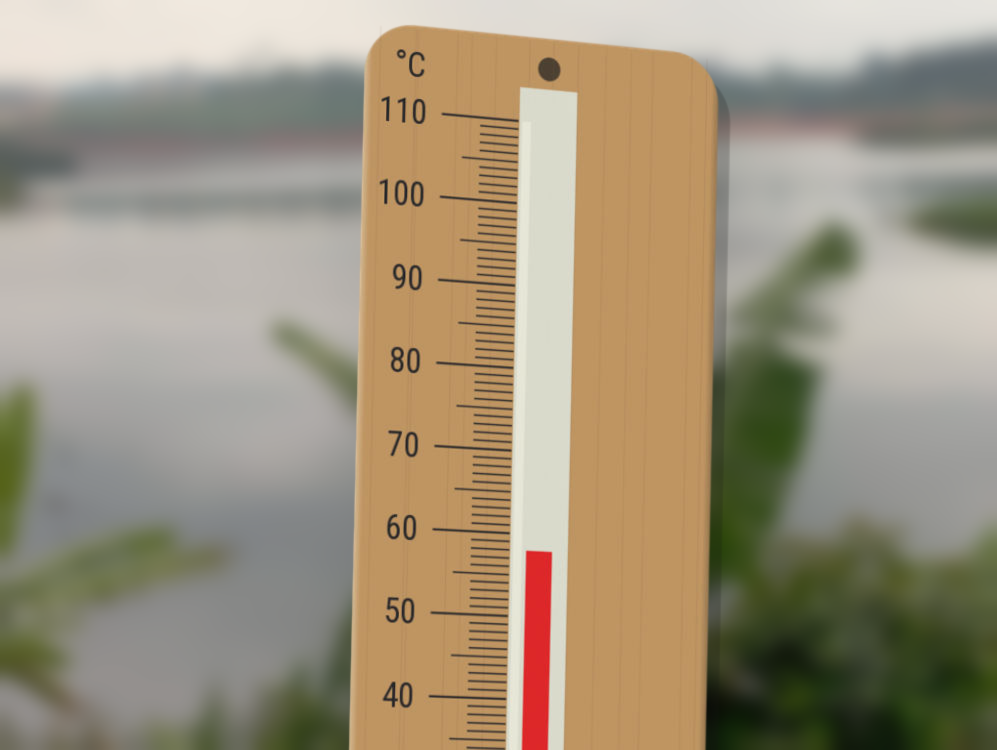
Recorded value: 58,°C
